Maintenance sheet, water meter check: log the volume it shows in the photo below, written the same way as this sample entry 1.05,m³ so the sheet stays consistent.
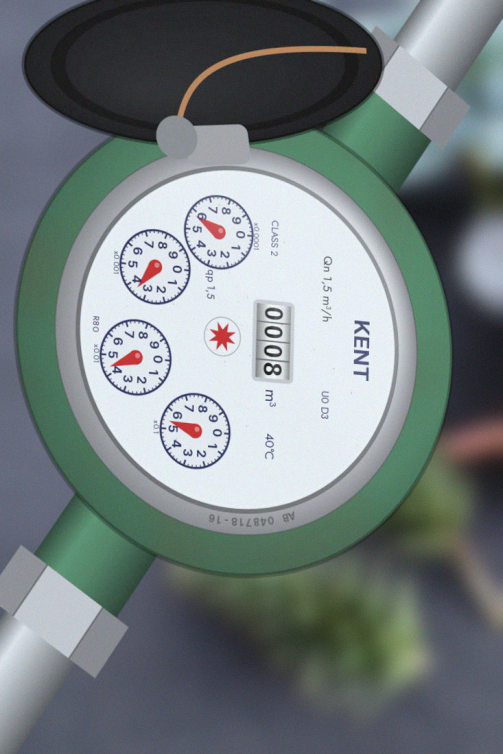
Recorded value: 8.5435,m³
